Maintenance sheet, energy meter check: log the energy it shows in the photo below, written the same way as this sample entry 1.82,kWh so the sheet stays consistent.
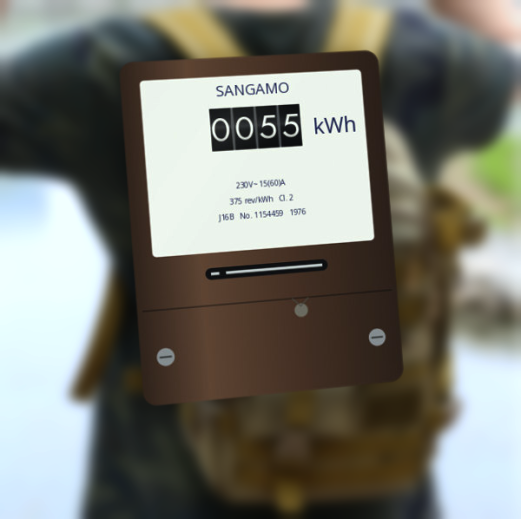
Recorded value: 55,kWh
